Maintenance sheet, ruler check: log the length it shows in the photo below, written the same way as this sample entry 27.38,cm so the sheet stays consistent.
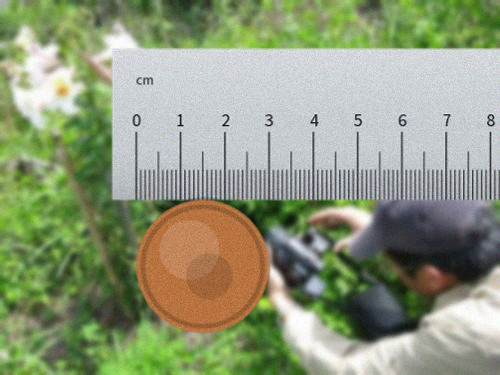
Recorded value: 3,cm
